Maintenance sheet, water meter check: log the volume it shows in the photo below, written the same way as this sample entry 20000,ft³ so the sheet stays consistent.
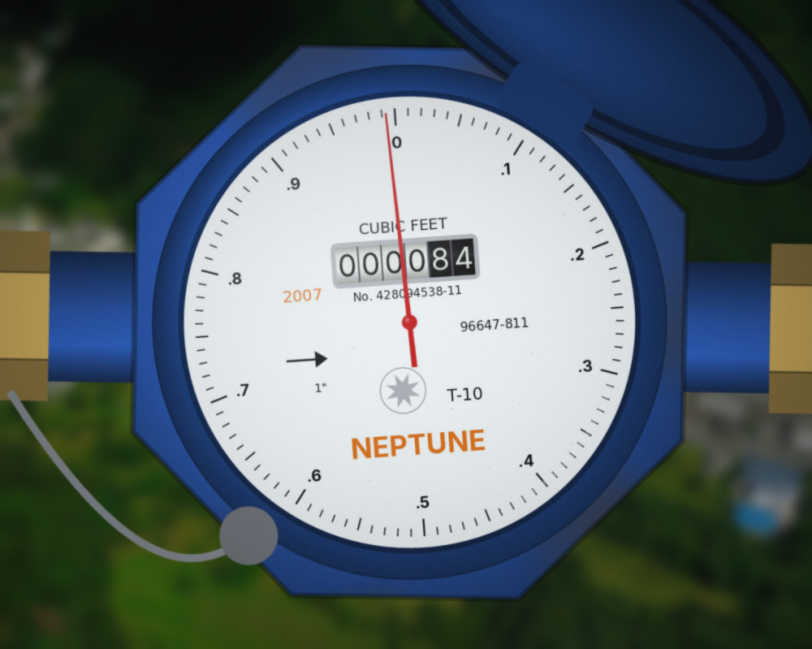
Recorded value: 83.99,ft³
